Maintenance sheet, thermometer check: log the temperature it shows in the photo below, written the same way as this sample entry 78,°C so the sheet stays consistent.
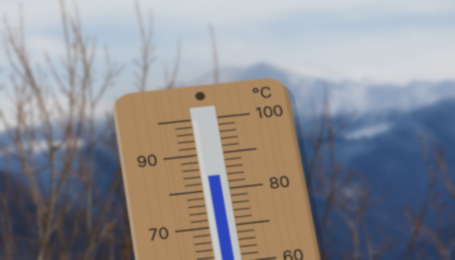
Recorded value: 84,°C
